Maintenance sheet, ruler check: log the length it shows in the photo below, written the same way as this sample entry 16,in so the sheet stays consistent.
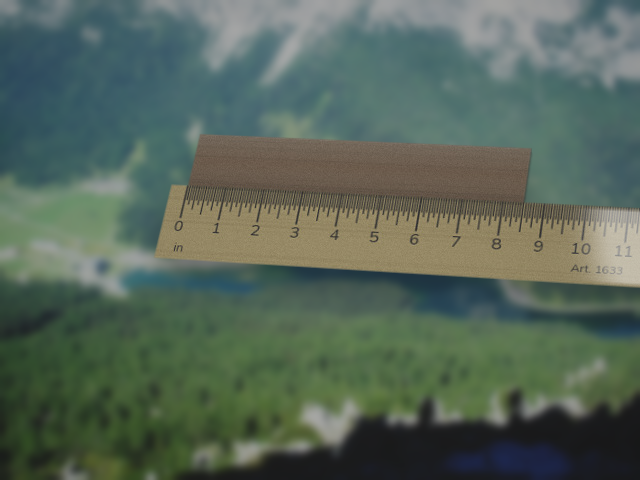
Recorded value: 8.5,in
